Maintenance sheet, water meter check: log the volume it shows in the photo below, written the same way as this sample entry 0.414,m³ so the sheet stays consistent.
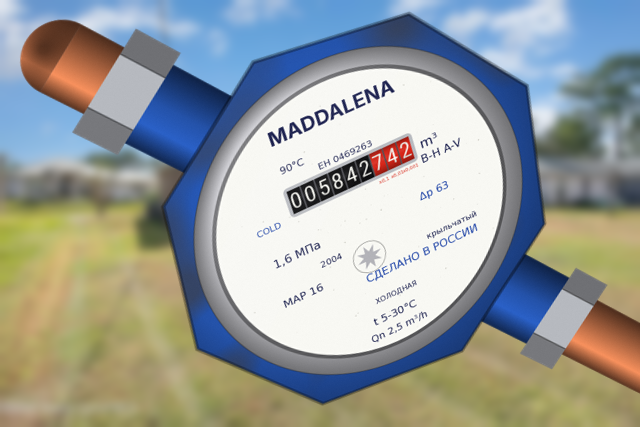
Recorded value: 5842.742,m³
